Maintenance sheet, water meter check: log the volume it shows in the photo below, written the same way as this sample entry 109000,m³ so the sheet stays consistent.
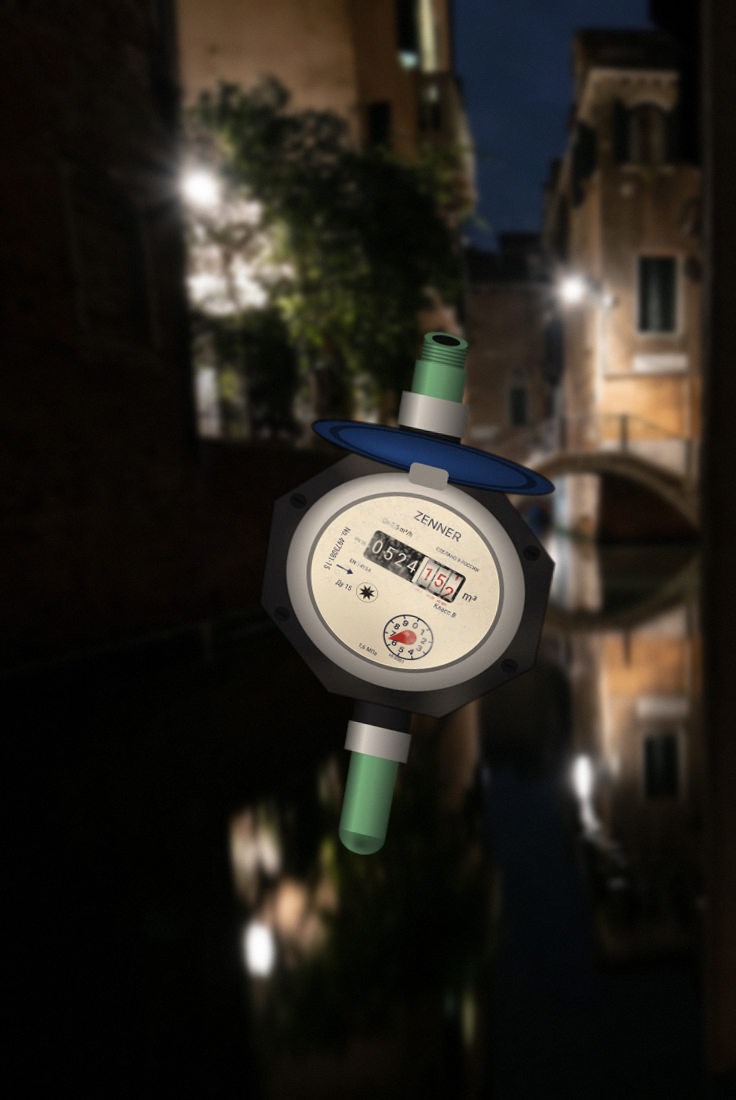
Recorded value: 524.1516,m³
